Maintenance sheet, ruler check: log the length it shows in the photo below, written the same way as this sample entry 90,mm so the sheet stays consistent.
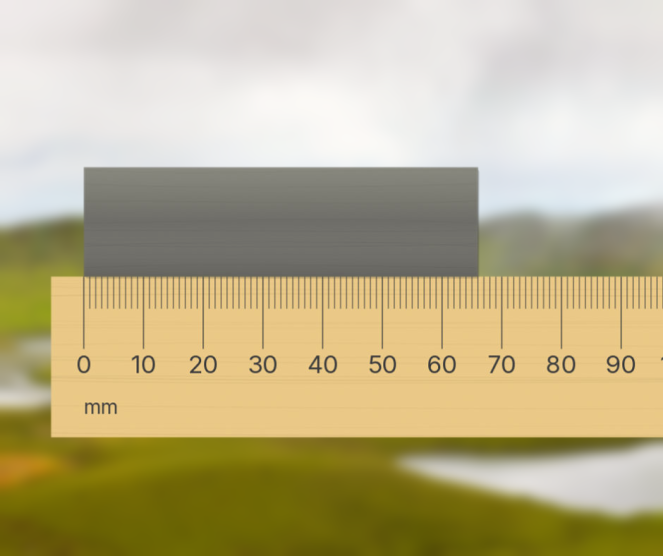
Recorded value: 66,mm
